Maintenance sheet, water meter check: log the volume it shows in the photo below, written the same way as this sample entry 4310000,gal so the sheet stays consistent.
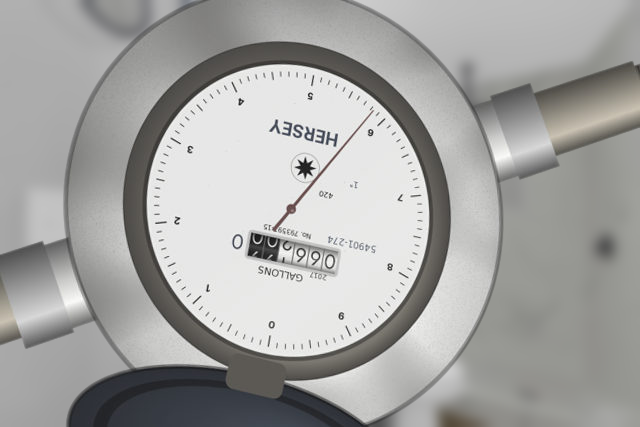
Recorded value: 661995.8,gal
